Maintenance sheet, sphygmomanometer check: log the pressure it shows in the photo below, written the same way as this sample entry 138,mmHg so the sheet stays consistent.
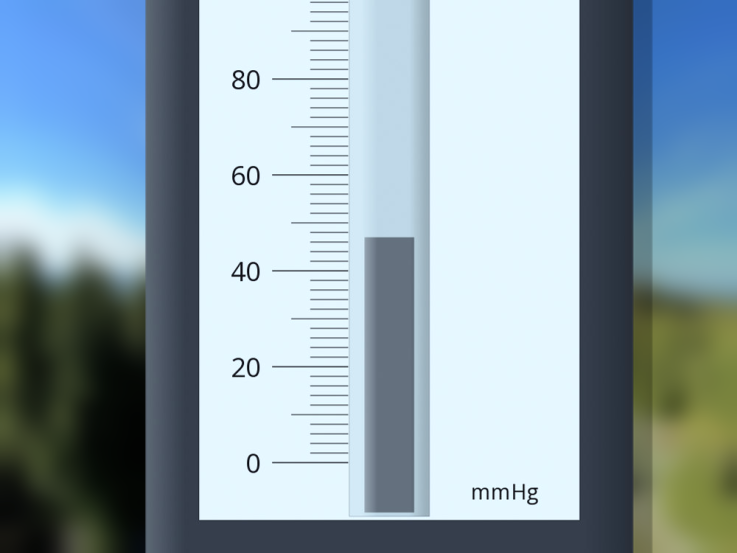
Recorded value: 47,mmHg
